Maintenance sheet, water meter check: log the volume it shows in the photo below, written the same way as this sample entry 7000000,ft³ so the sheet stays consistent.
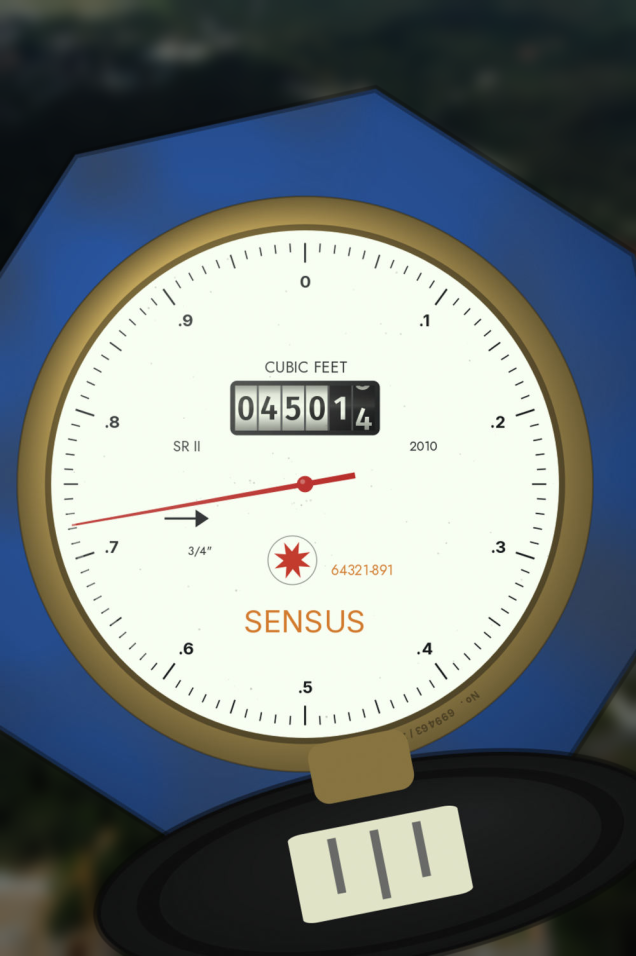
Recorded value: 45013.72,ft³
